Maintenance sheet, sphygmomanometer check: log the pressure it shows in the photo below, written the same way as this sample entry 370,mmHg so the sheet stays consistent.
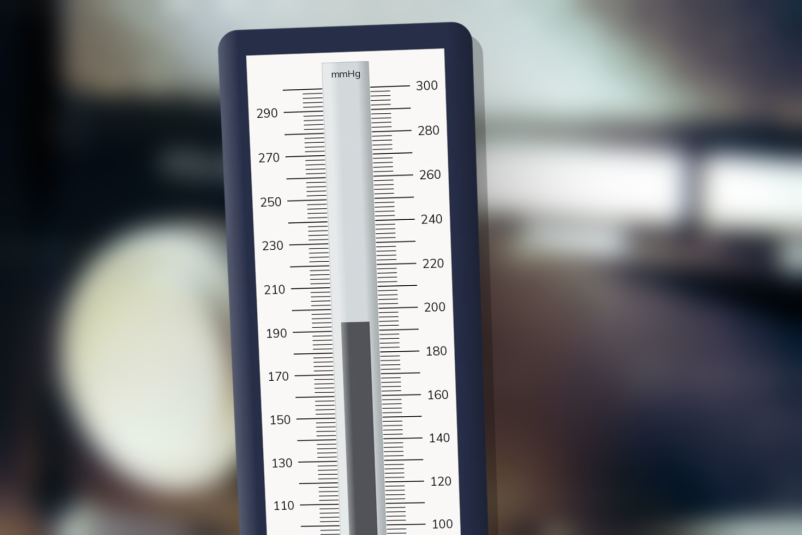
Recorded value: 194,mmHg
